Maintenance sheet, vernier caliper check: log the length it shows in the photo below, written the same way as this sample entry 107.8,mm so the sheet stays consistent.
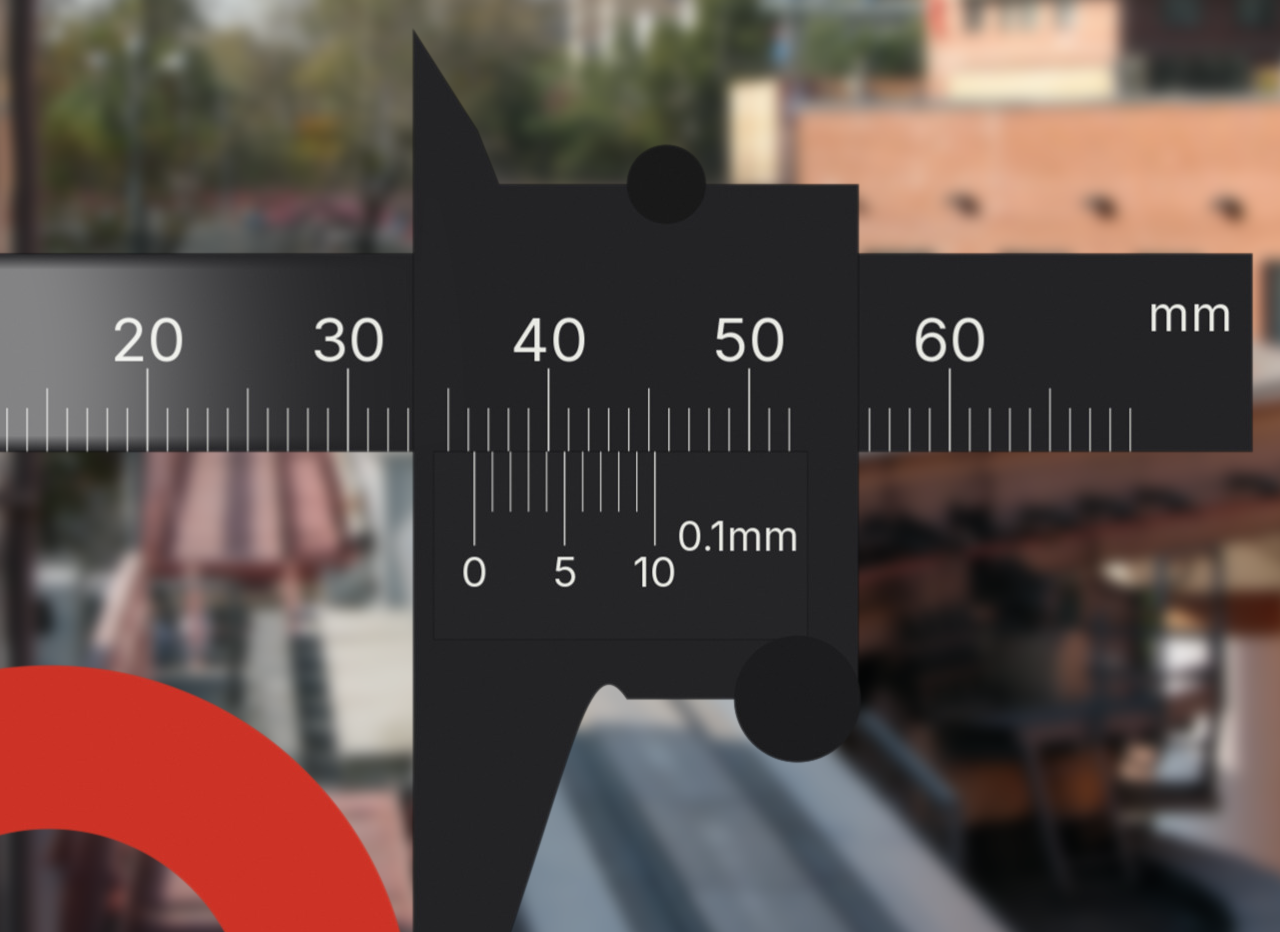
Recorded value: 36.3,mm
